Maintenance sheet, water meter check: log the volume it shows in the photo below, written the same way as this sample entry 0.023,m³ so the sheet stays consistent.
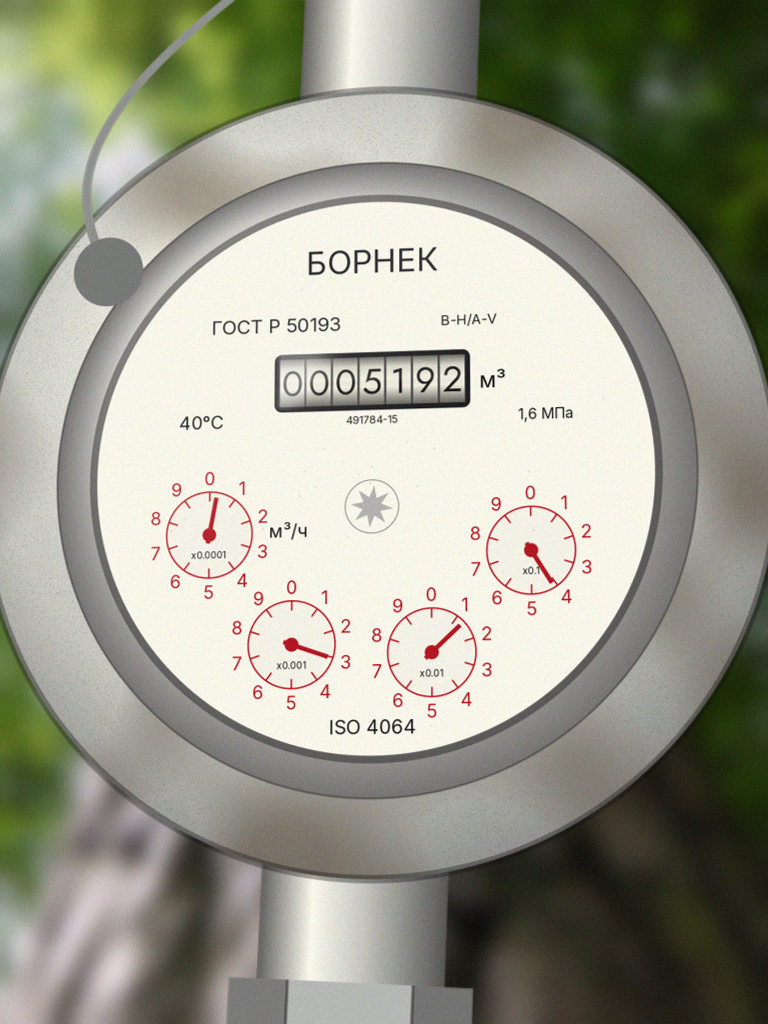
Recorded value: 5192.4130,m³
